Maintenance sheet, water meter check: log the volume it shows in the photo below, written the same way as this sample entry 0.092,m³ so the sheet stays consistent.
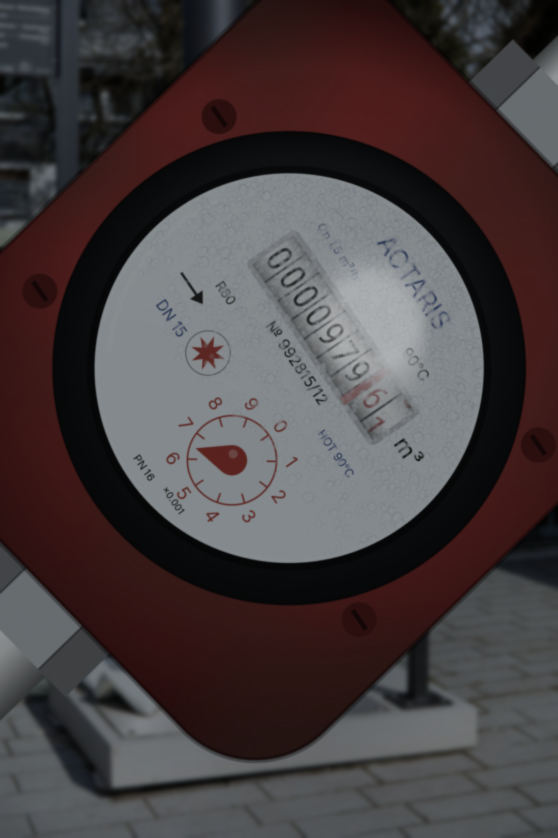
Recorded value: 979.606,m³
